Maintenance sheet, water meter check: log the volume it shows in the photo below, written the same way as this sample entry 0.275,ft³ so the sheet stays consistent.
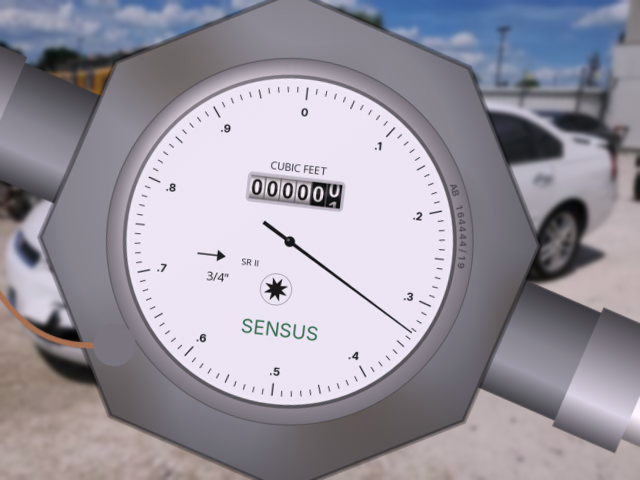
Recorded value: 0.33,ft³
